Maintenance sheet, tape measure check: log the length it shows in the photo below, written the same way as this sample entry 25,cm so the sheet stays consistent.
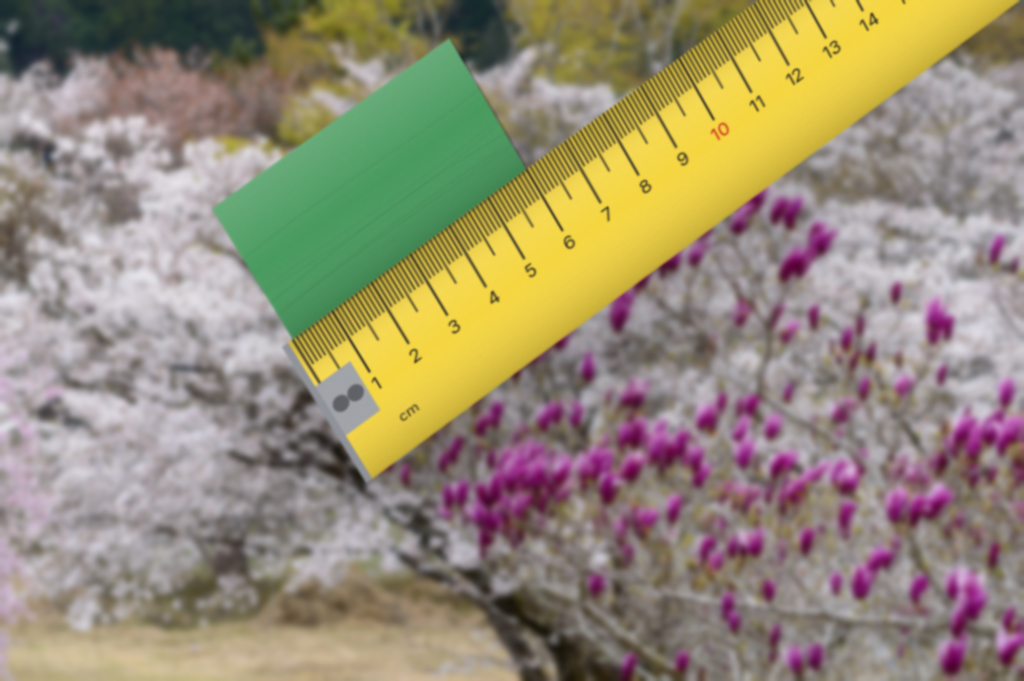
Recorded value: 6,cm
